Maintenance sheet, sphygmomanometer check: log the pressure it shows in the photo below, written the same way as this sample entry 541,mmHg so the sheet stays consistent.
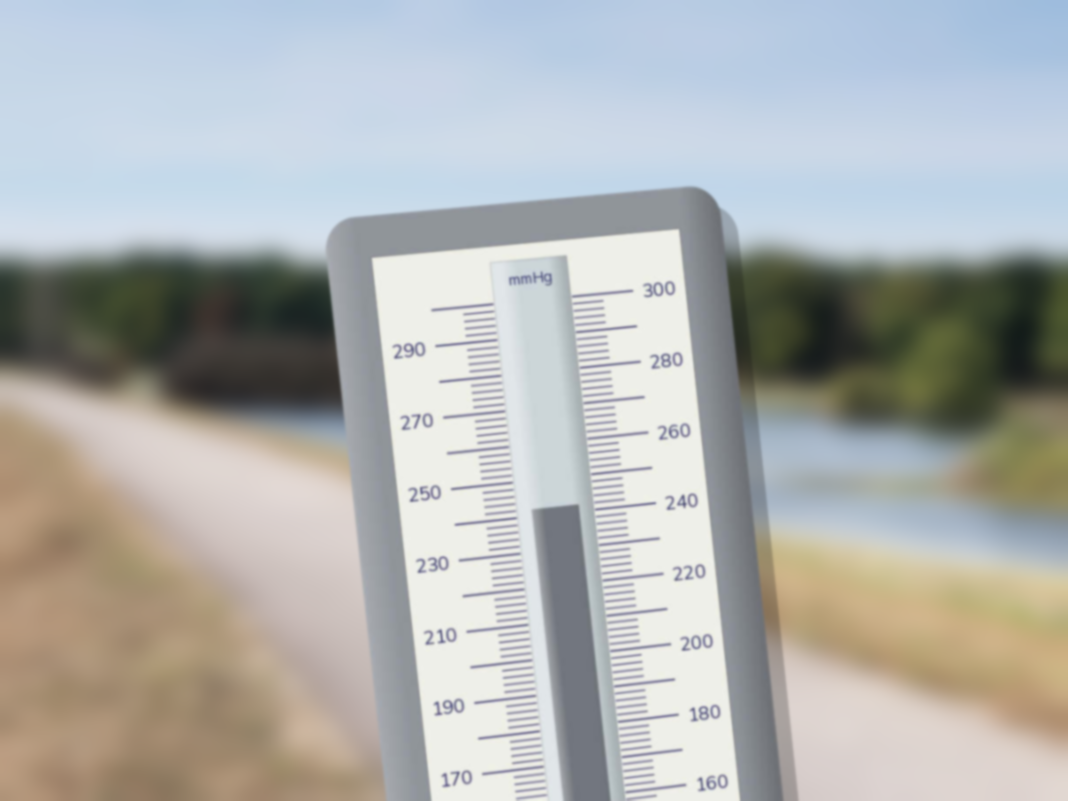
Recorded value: 242,mmHg
